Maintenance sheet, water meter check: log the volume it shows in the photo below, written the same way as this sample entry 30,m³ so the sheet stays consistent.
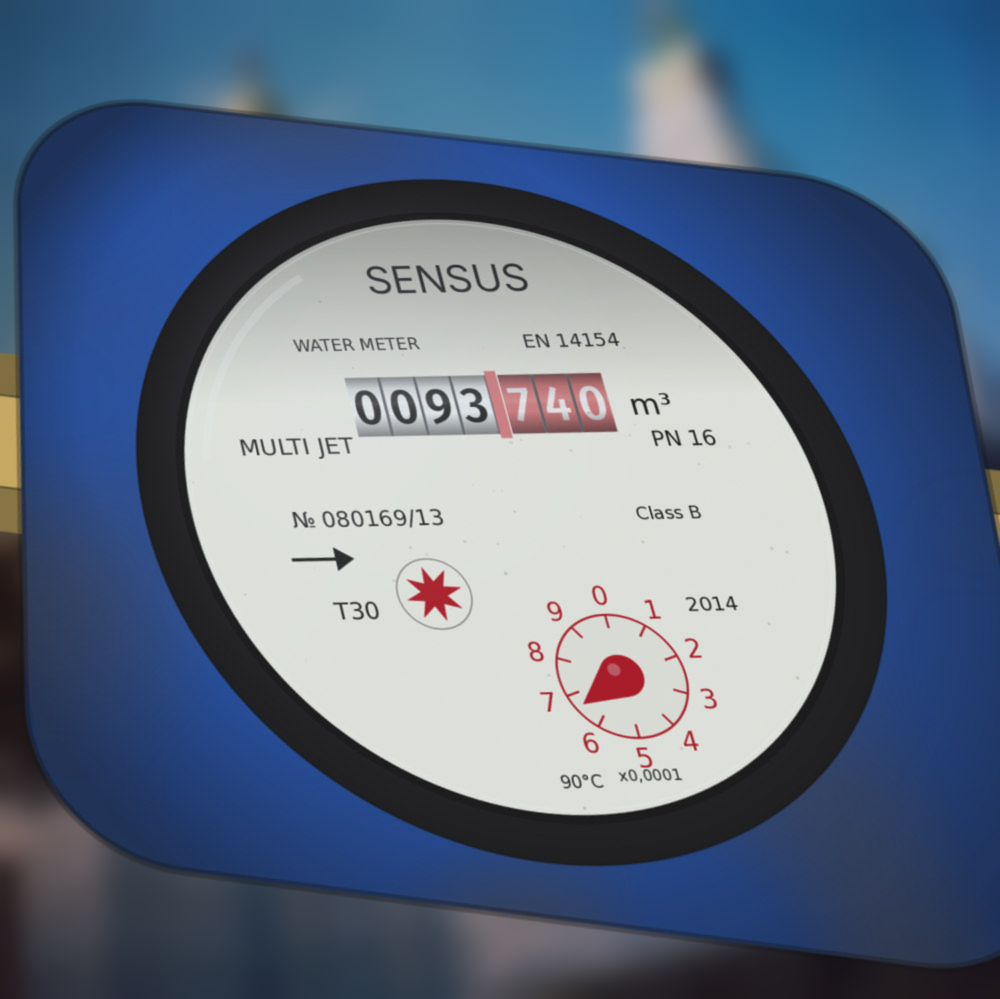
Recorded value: 93.7406,m³
